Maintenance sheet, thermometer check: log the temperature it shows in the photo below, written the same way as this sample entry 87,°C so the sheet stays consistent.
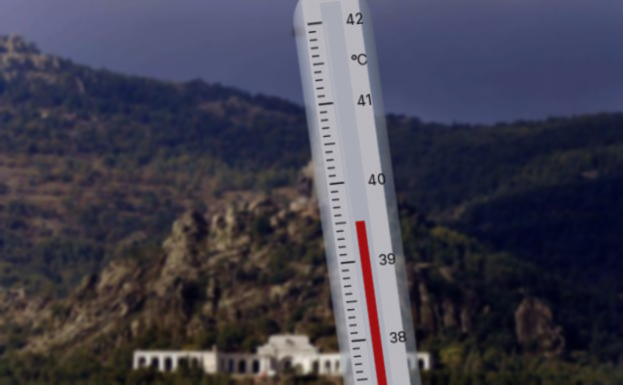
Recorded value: 39.5,°C
